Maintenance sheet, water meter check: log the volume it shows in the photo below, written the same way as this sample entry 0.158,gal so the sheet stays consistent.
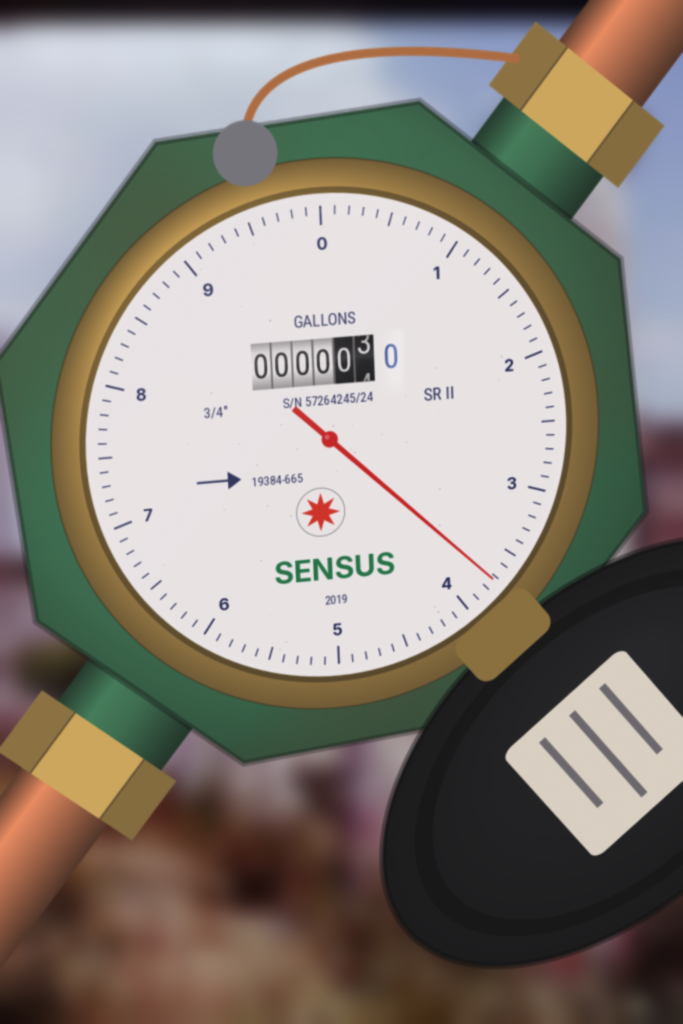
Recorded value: 33.7,gal
